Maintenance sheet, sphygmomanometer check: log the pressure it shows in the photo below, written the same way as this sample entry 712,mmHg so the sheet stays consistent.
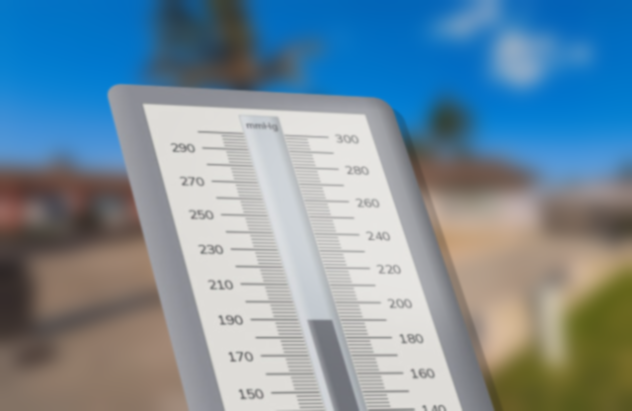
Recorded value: 190,mmHg
